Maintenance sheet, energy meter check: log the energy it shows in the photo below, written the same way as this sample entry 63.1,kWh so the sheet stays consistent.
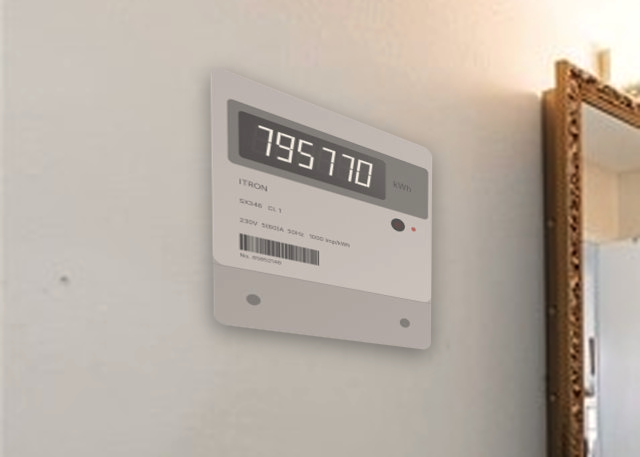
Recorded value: 795770,kWh
